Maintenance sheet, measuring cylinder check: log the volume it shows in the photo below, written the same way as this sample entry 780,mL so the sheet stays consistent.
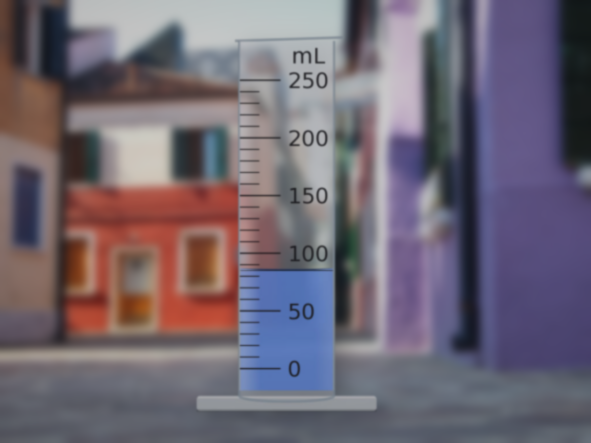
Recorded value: 85,mL
